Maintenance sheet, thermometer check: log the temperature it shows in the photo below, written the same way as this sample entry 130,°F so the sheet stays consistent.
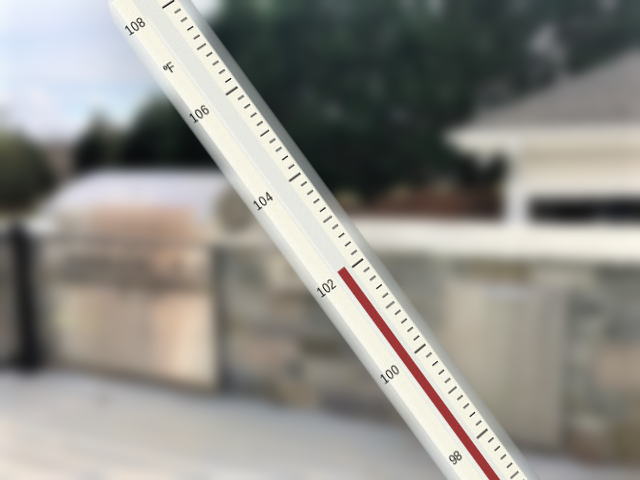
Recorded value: 102.1,°F
